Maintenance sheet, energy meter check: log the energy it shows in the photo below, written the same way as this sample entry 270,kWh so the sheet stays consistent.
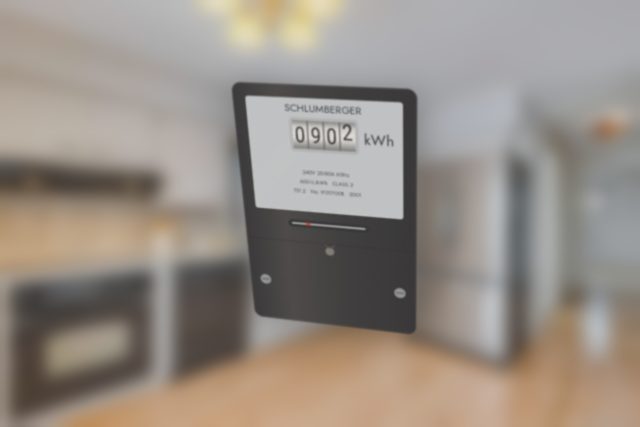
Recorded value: 902,kWh
